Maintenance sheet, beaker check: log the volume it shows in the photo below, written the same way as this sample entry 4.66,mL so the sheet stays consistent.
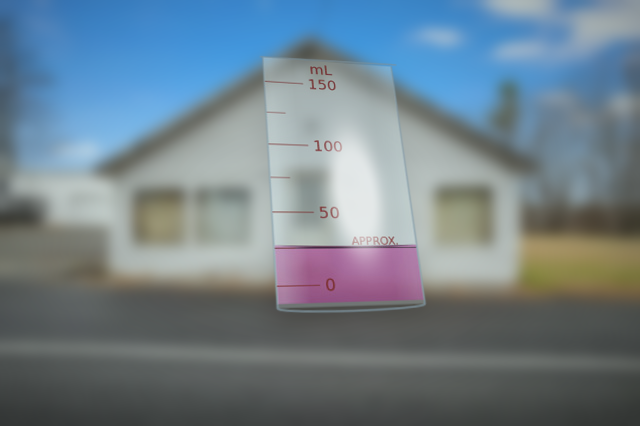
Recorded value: 25,mL
